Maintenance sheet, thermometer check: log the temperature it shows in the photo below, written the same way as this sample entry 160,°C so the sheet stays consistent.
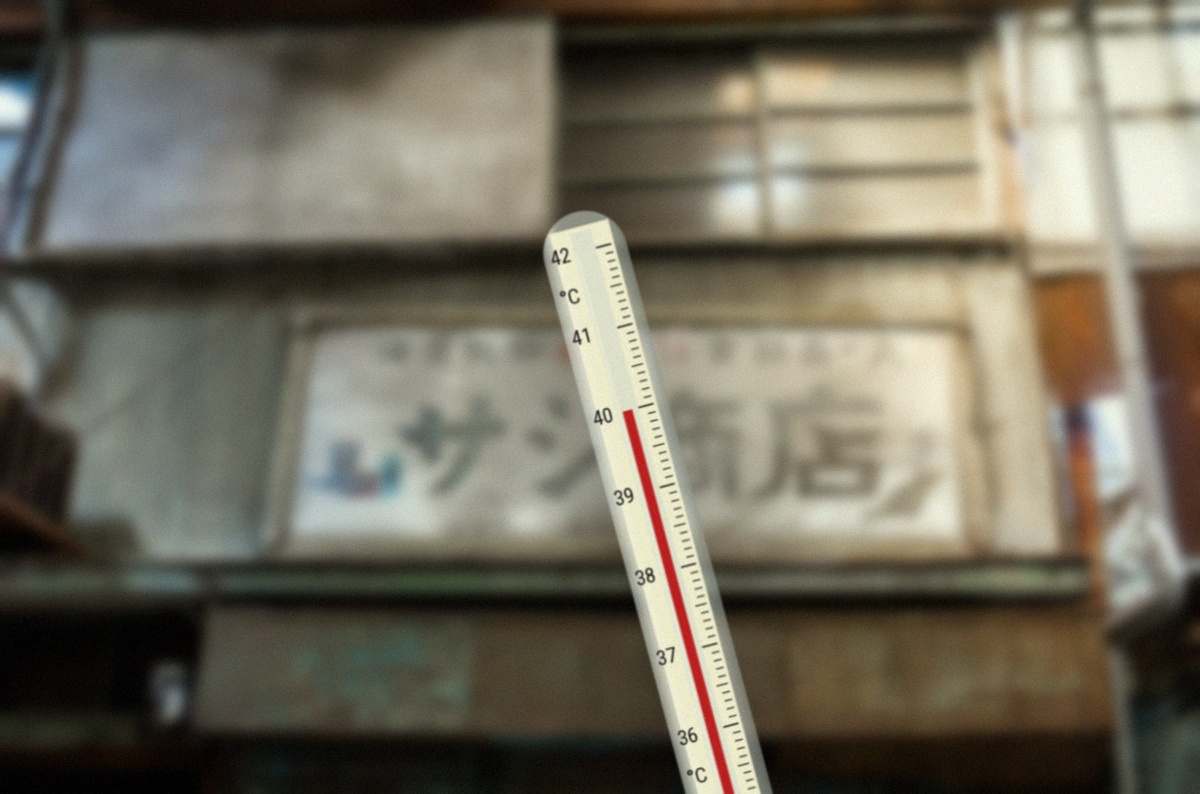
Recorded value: 40,°C
